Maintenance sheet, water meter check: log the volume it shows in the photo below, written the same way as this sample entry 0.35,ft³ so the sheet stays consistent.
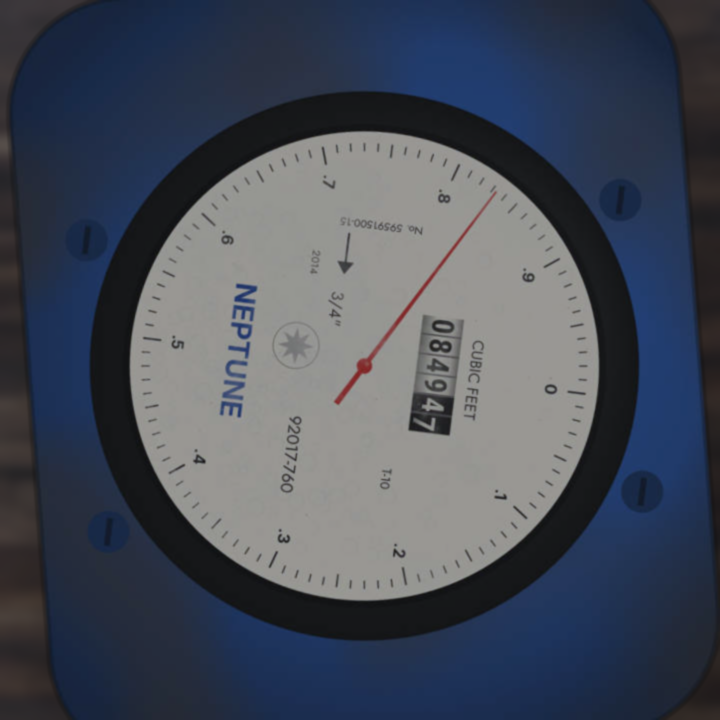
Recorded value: 84946.83,ft³
